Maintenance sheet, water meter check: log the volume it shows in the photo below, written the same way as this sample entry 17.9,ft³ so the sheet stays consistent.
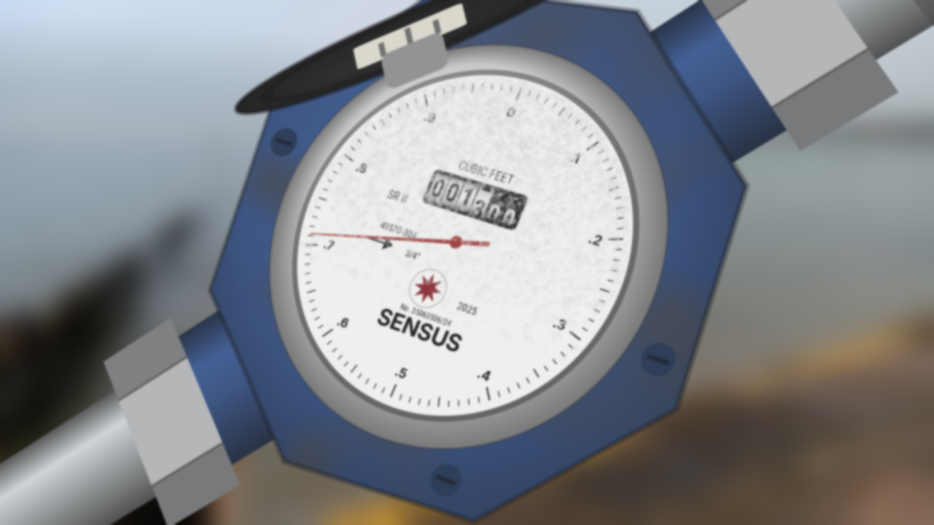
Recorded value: 1299.71,ft³
